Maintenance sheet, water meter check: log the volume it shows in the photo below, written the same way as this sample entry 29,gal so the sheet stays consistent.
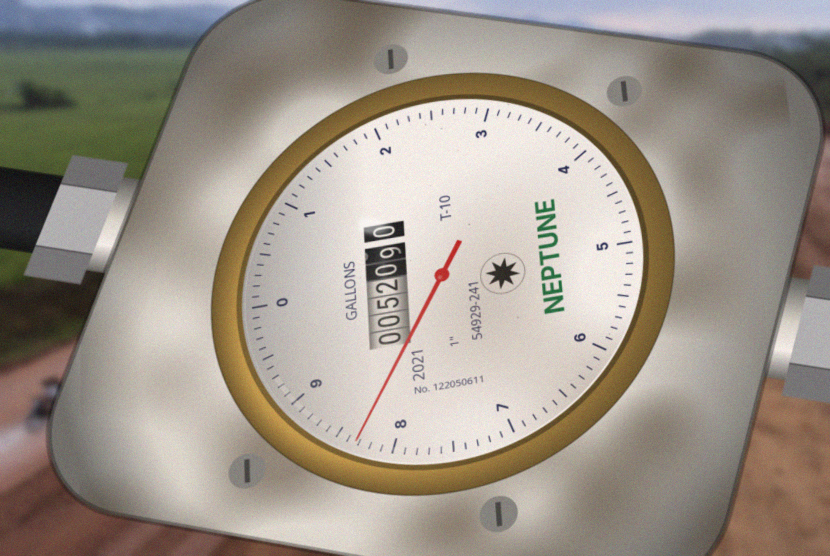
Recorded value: 52088.3,gal
